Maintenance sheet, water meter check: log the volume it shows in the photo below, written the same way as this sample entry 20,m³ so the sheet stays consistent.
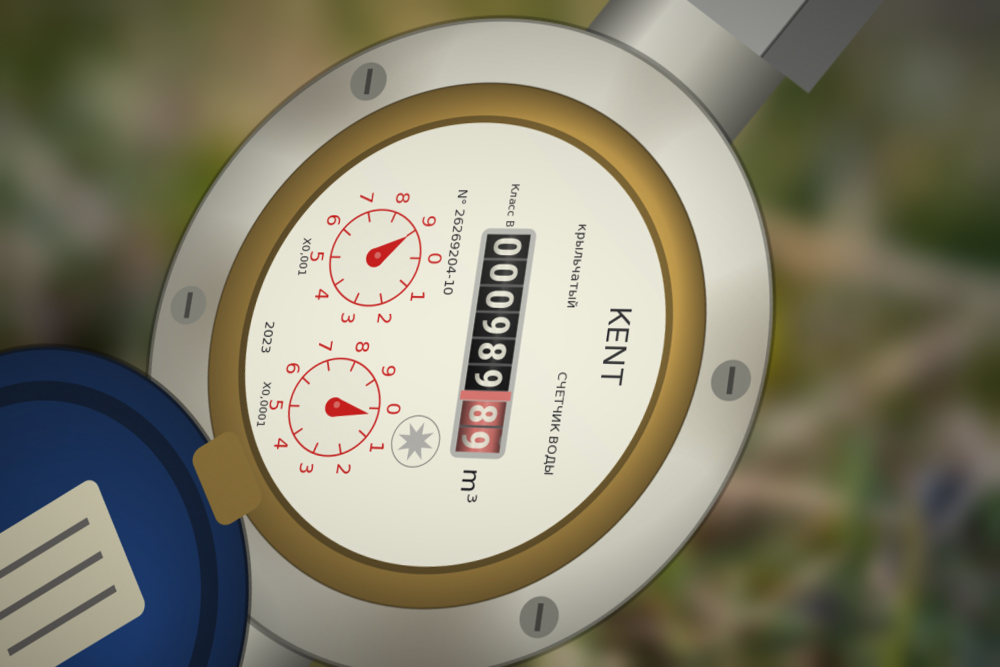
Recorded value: 989.8890,m³
